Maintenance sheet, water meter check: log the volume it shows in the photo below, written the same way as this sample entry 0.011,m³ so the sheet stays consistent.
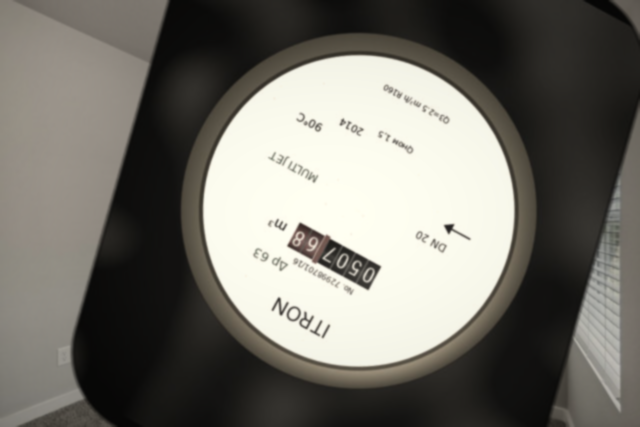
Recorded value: 507.68,m³
